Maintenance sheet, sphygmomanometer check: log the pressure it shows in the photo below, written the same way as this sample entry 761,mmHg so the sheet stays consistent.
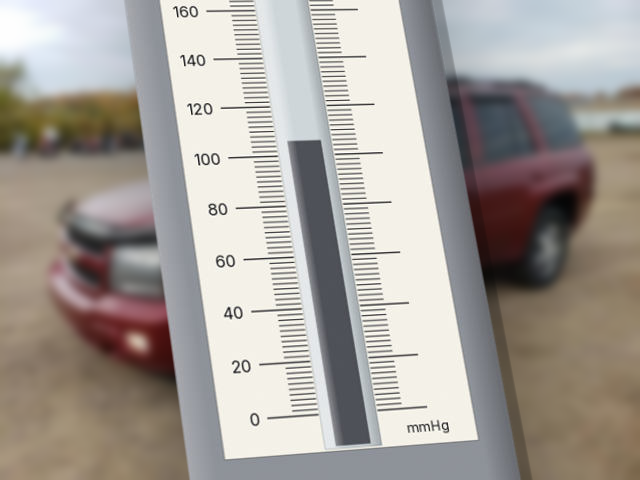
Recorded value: 106,mmHg
